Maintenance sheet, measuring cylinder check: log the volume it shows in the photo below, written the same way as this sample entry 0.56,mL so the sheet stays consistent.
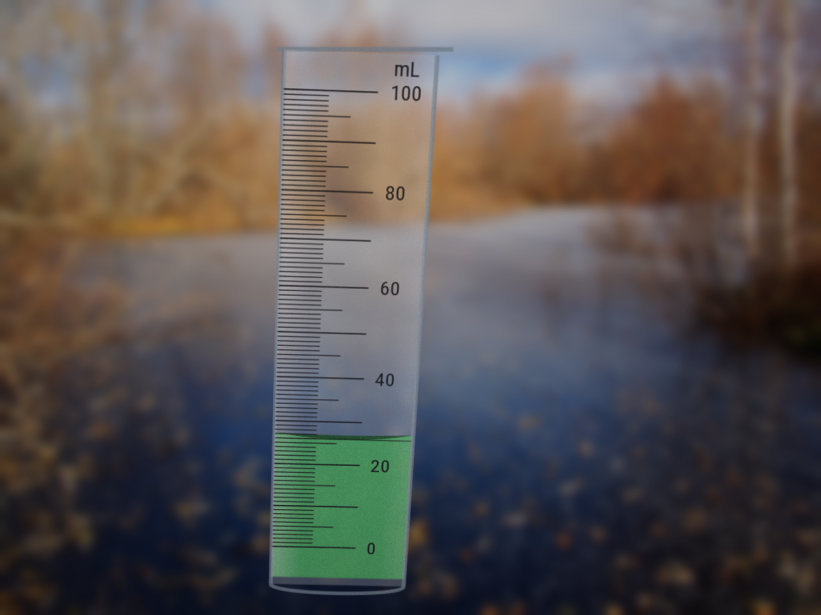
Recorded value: 26,mL
